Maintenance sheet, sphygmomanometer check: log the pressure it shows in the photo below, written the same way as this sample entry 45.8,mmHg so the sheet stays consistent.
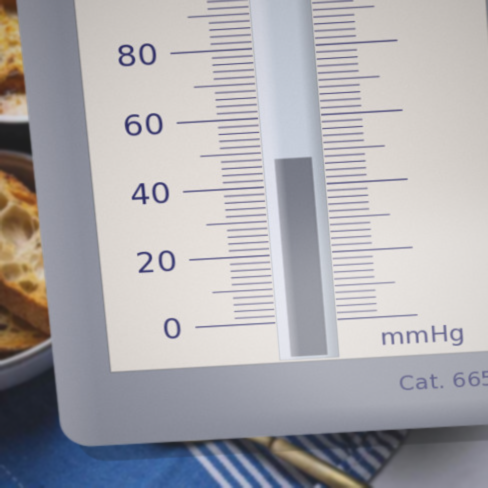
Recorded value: 48,mmHg
